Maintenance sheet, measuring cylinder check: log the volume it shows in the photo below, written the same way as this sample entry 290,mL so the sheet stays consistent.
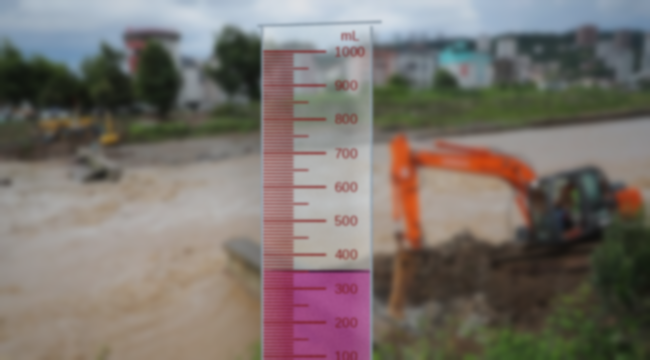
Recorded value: 350,mL
